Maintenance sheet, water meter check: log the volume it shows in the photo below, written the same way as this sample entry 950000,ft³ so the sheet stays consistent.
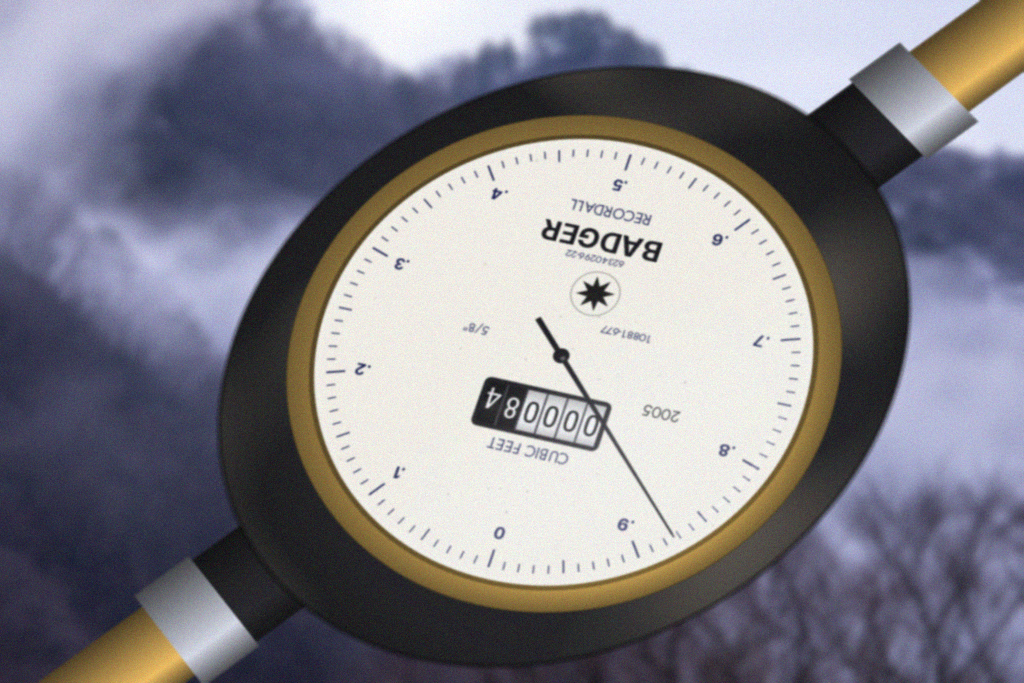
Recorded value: 83.87,ft³
